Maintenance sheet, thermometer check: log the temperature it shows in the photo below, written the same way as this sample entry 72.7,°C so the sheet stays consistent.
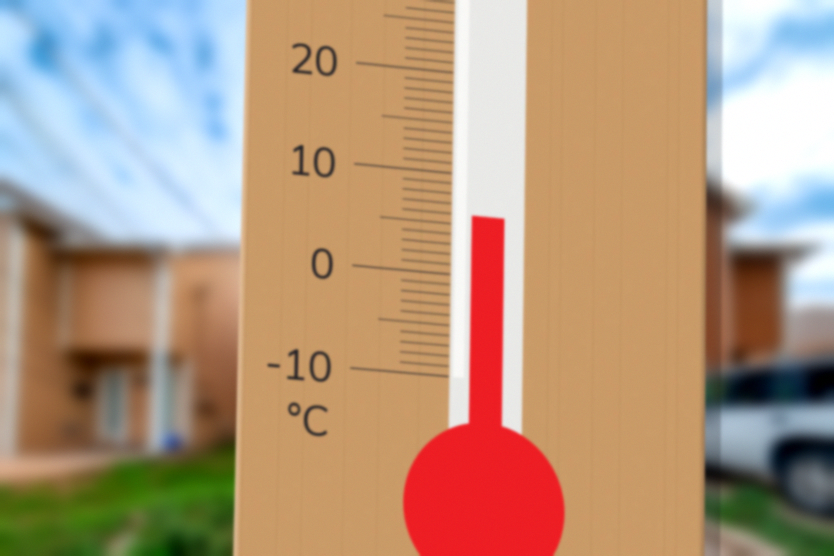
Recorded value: 6,°C
